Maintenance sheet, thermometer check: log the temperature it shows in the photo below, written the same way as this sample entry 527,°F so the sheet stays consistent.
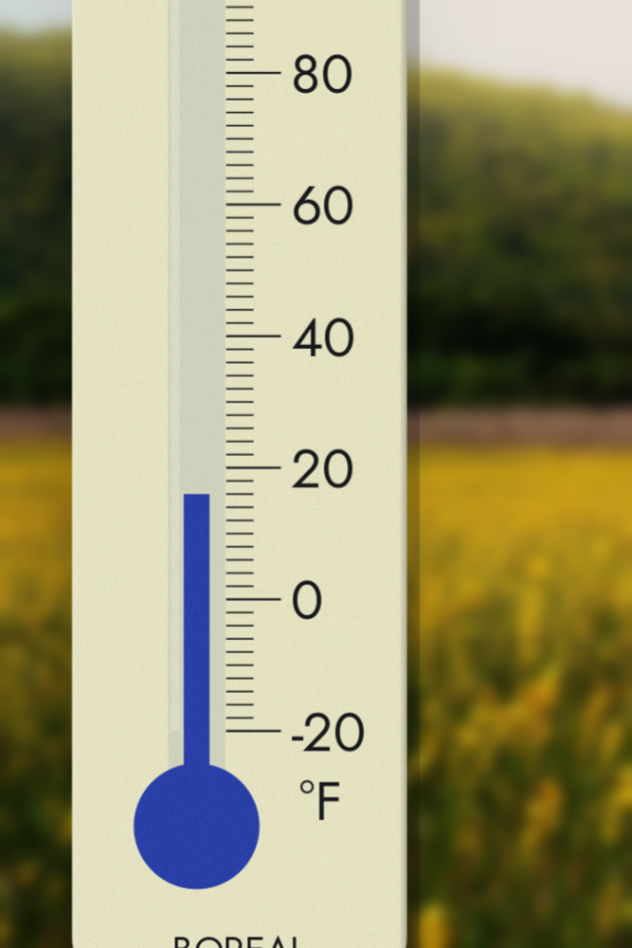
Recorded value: 16,°F
